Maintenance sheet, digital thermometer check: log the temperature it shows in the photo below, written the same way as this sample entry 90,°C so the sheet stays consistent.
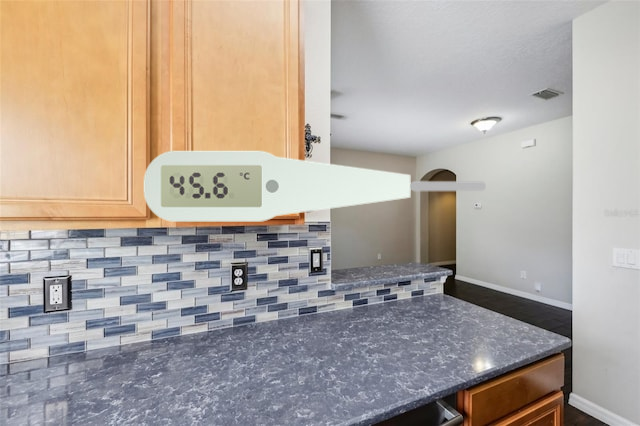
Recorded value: 45.6,°C
